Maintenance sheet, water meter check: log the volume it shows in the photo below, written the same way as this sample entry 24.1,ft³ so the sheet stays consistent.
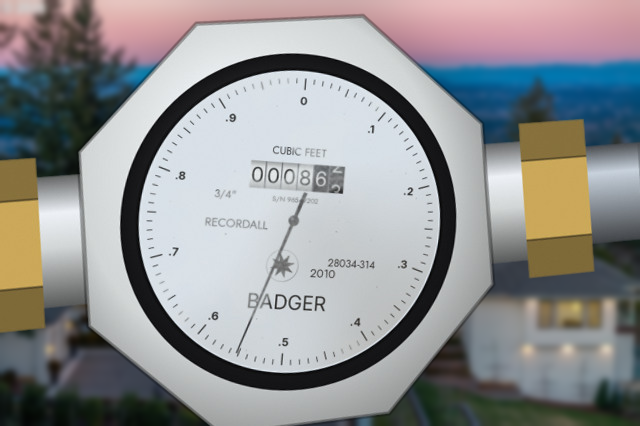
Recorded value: 862.55,ft³
